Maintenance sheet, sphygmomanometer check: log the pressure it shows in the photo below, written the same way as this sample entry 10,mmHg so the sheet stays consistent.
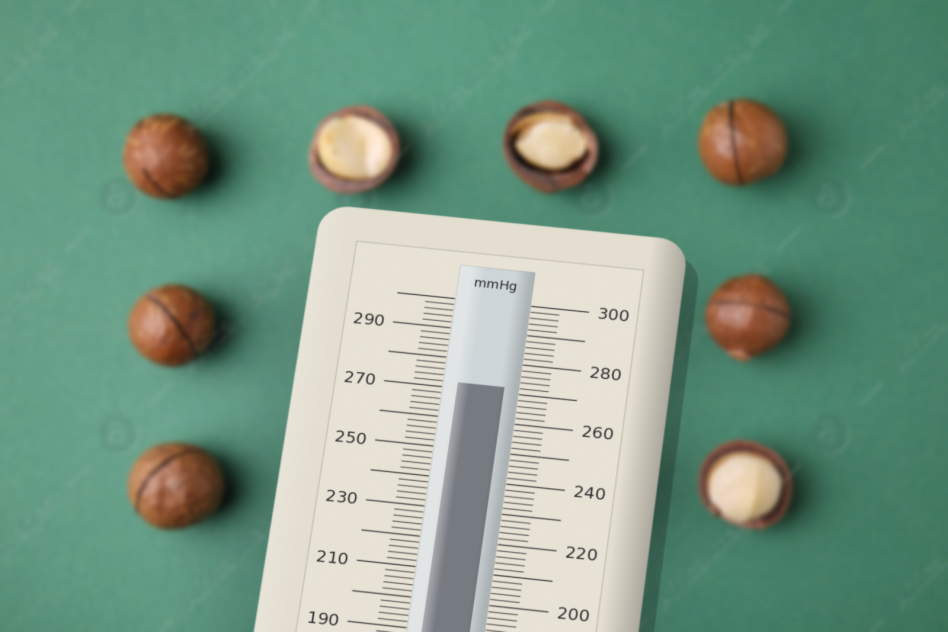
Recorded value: 272,mmHg
